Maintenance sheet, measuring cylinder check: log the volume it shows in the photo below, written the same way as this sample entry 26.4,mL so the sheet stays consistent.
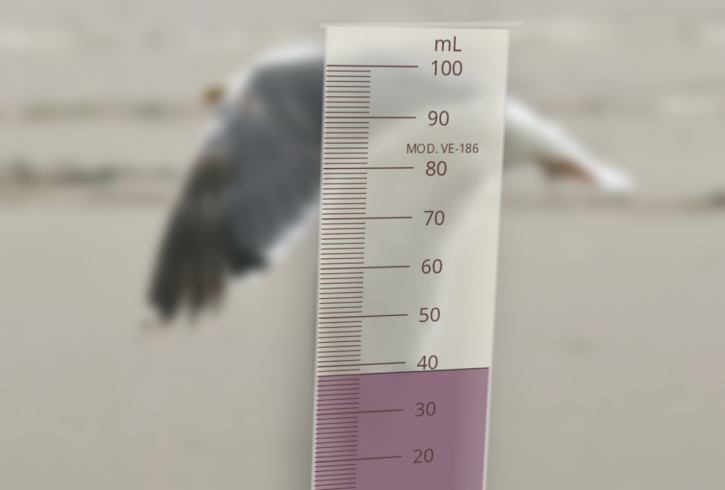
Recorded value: 38,mL
